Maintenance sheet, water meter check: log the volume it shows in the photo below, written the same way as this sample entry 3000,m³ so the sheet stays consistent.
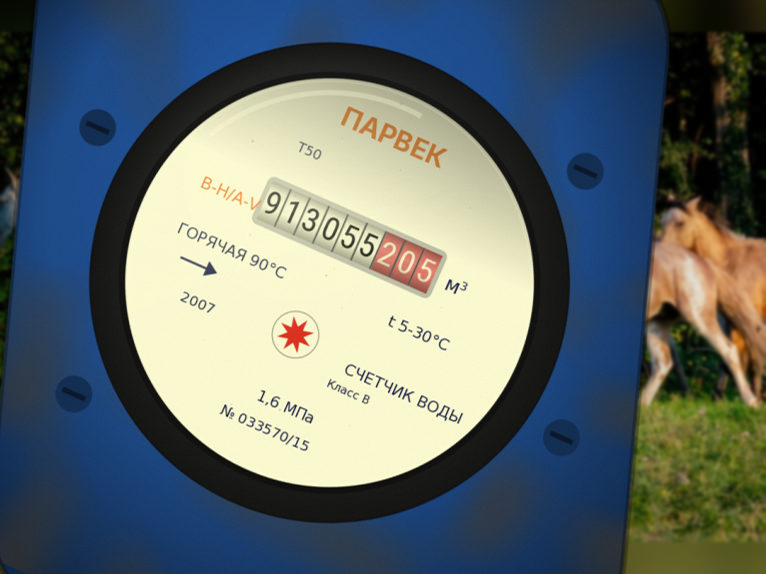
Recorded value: 913055.205,m³
